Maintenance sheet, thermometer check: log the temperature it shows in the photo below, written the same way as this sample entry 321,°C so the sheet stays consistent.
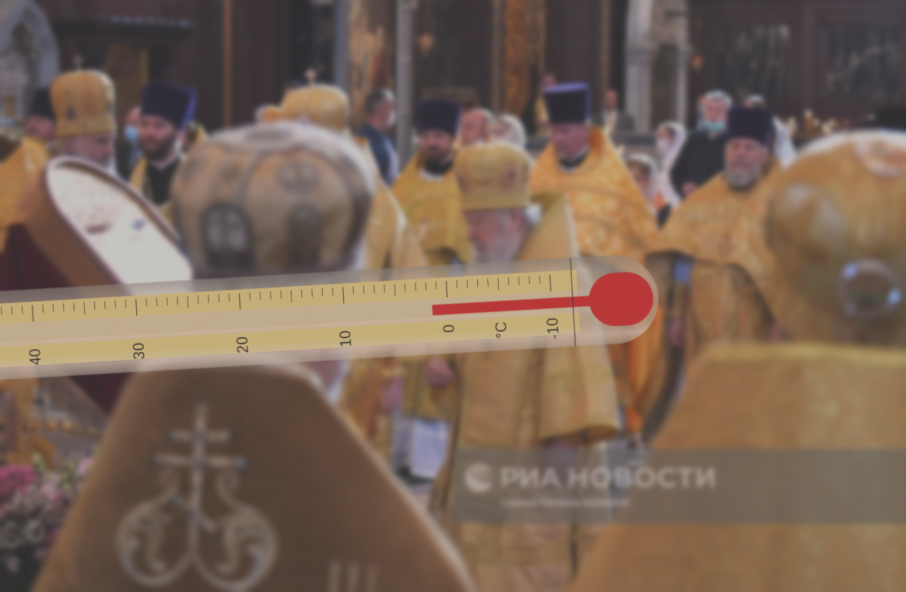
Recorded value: 1.5,°C
